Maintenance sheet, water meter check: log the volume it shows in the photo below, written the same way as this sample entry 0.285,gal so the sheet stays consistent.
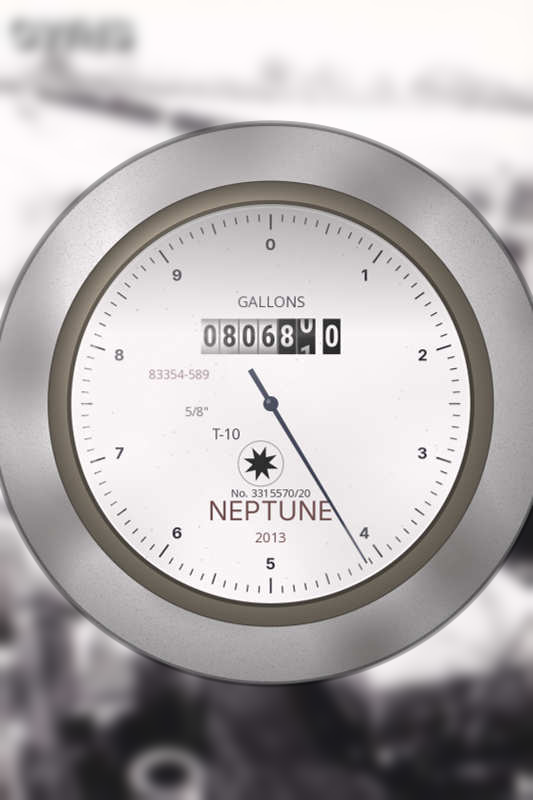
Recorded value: 806804.1,gal
